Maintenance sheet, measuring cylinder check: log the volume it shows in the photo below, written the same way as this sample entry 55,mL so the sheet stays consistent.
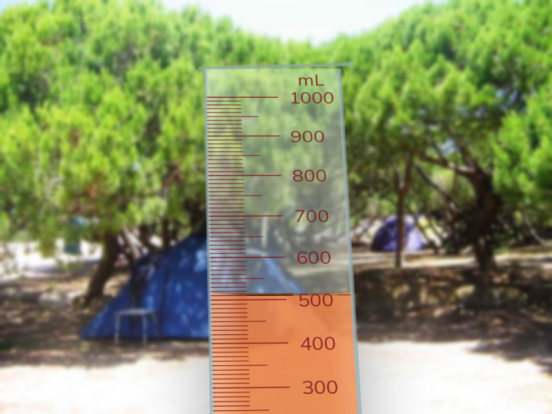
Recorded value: 510,mL
